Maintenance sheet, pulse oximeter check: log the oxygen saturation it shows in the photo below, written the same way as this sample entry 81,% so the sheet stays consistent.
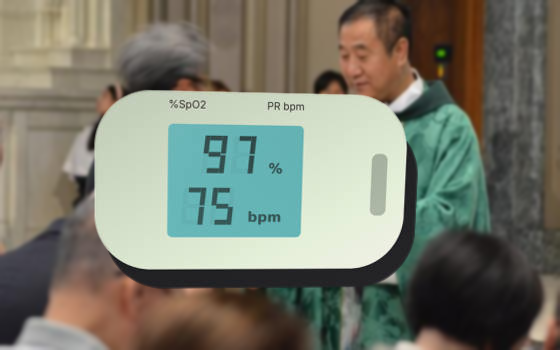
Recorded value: 97,%
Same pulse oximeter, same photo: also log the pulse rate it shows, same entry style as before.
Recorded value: 75,bpm
